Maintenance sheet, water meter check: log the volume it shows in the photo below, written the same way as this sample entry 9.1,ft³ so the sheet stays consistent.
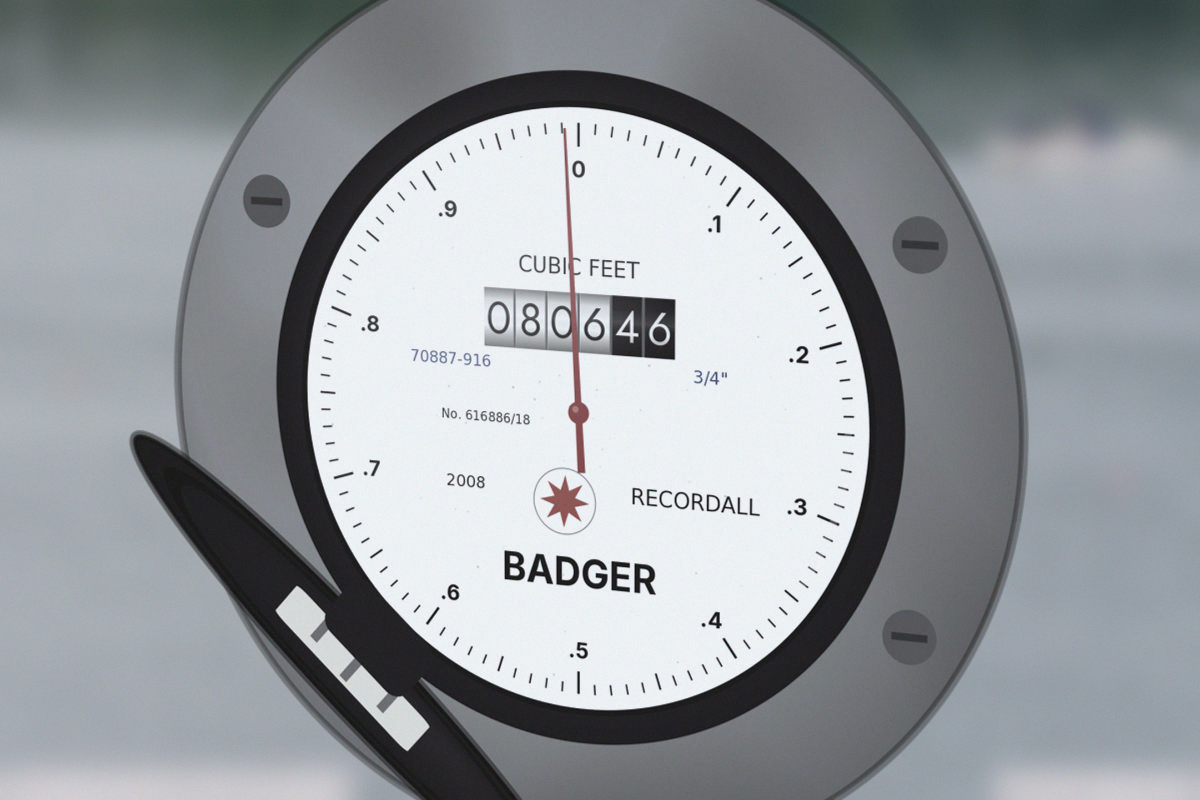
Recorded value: 80645.99,ft³
